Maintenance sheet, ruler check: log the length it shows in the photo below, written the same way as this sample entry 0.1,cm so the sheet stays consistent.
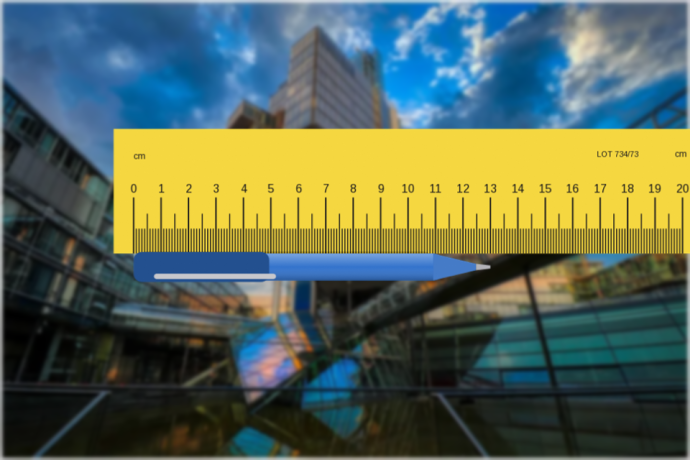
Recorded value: 13,cm
